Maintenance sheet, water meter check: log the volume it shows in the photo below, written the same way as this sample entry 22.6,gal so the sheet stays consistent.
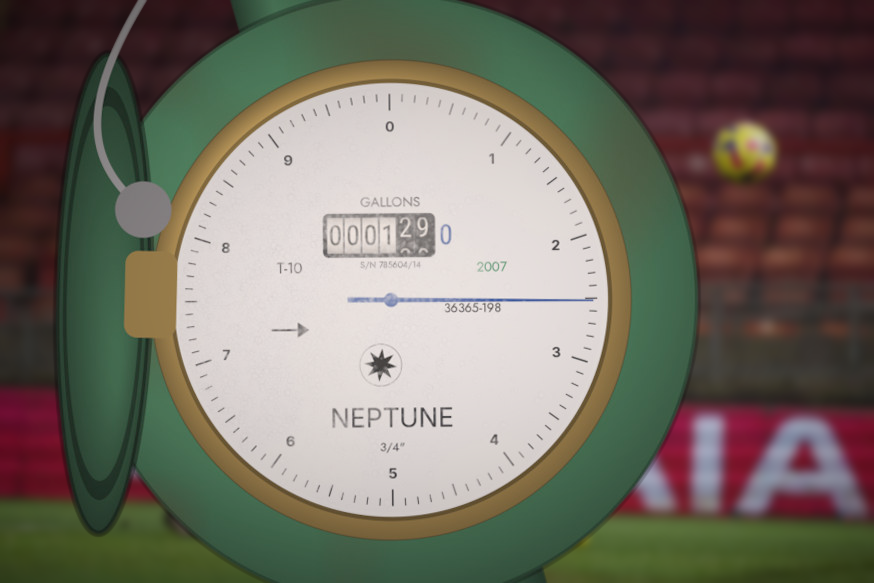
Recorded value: 1292.5,gal
